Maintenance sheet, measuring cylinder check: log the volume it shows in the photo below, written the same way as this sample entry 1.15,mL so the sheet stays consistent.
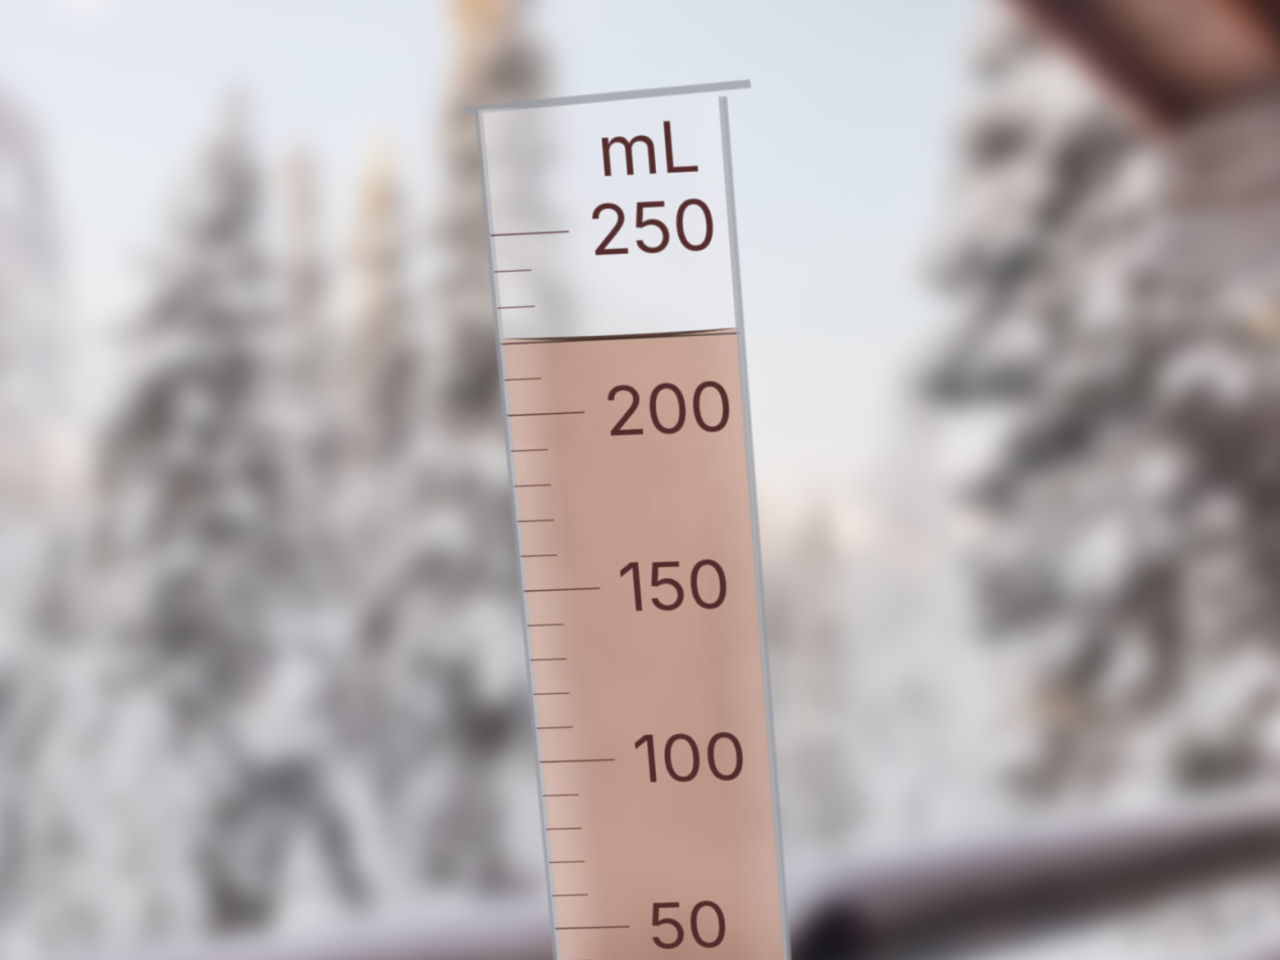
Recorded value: 220,mL
